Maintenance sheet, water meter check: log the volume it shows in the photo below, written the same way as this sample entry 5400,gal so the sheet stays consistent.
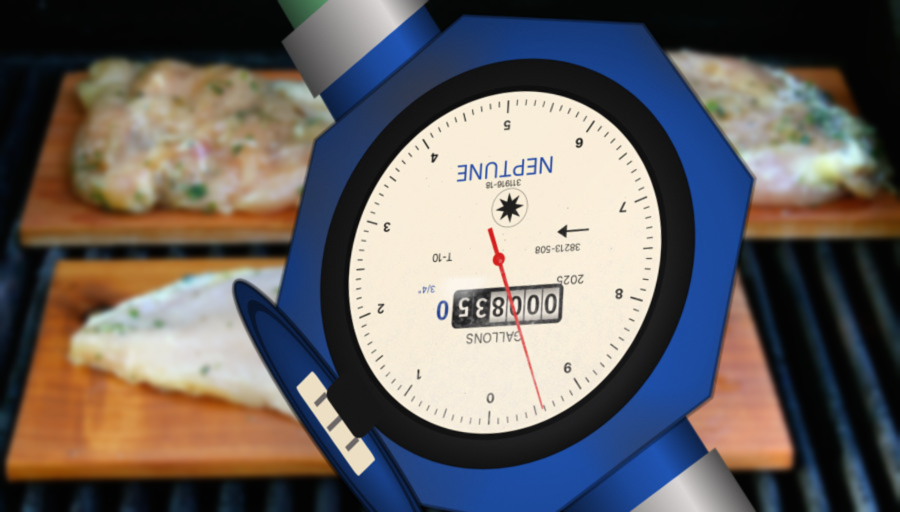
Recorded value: 8349.4,gal
